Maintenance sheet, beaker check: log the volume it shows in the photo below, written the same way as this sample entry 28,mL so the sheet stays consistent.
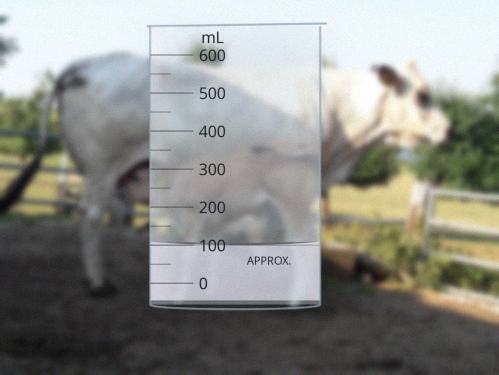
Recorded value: 100,mL
